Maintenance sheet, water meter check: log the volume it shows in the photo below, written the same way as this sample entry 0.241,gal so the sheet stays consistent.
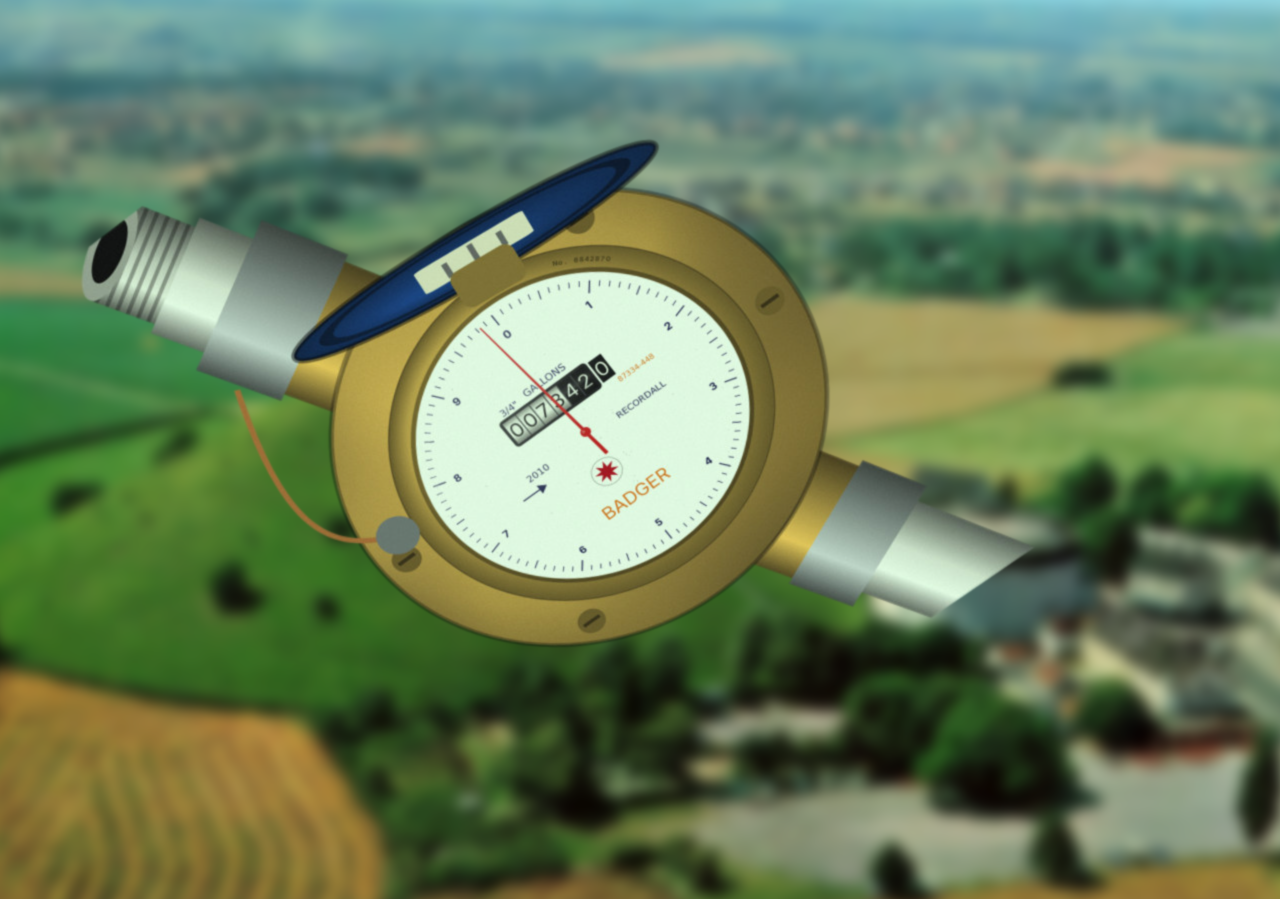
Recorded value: 73419.8,gal
